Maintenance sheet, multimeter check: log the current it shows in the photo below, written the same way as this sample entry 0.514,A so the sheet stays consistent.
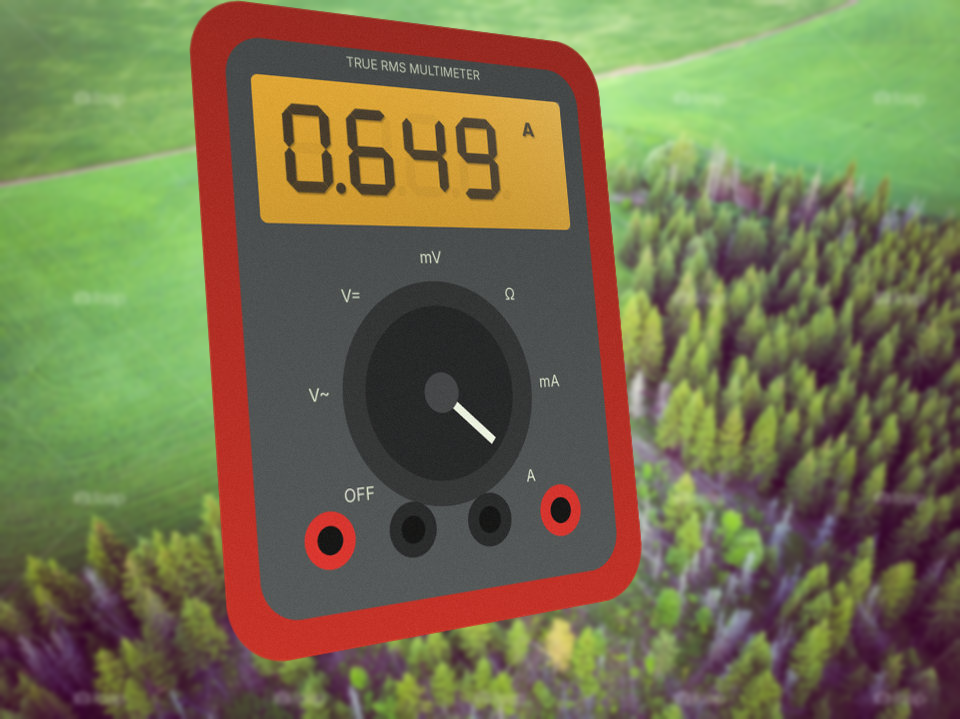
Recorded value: 0.649,A
